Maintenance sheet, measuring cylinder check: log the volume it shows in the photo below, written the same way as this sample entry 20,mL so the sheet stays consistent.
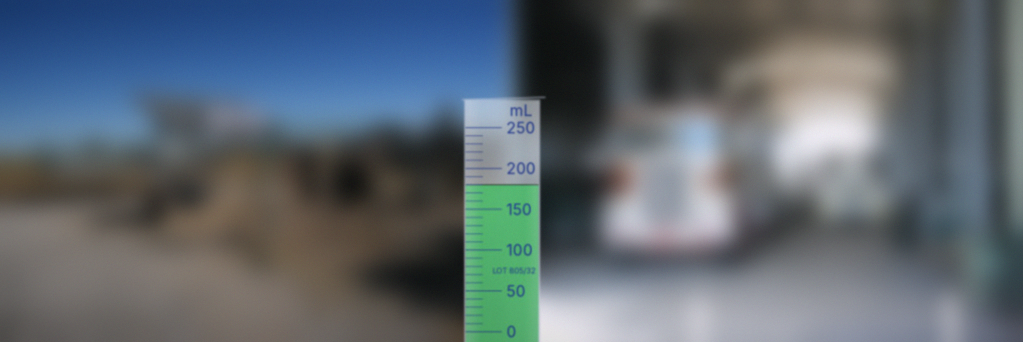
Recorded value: 180,mL
